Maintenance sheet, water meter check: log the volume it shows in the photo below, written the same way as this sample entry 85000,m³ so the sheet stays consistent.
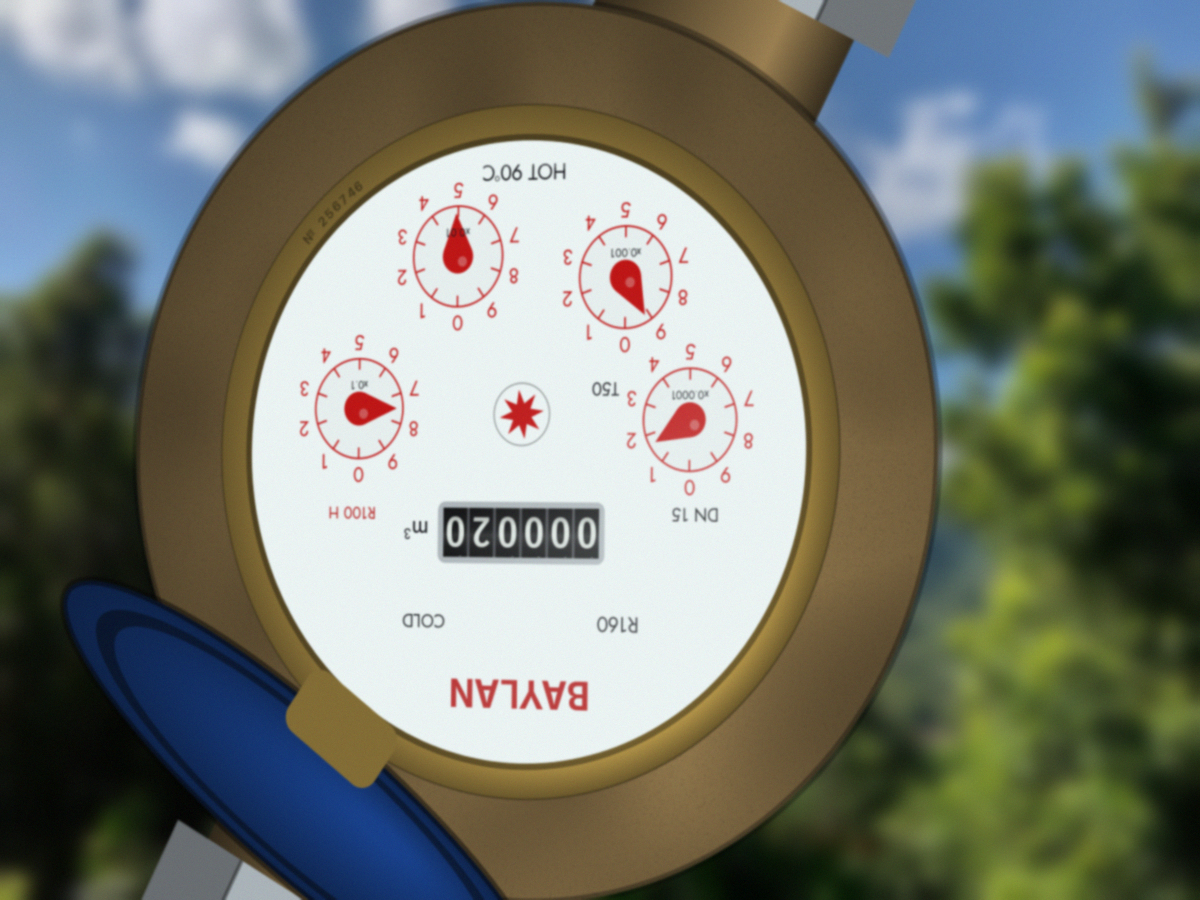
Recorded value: 20.7491,m³
